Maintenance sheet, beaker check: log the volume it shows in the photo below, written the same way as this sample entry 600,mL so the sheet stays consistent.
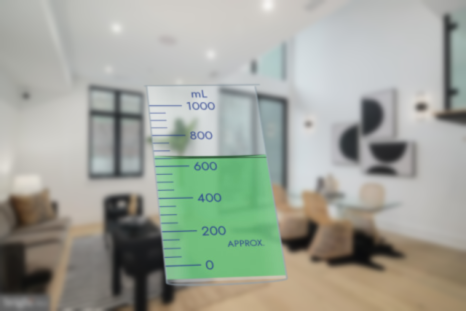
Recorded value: 650,mL
